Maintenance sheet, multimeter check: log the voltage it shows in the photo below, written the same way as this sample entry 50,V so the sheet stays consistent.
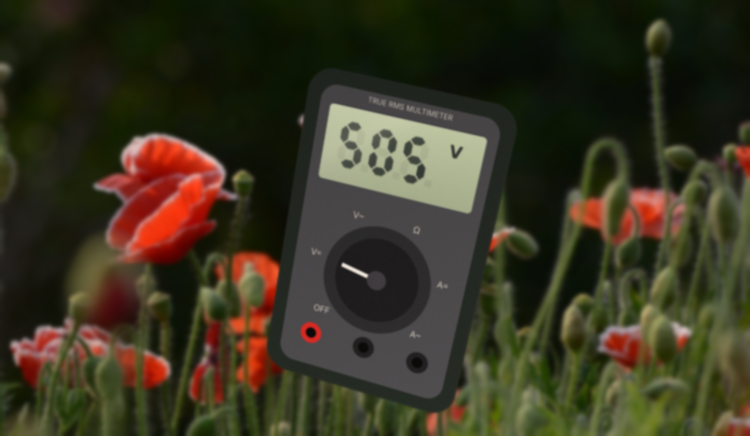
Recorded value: 505,V
